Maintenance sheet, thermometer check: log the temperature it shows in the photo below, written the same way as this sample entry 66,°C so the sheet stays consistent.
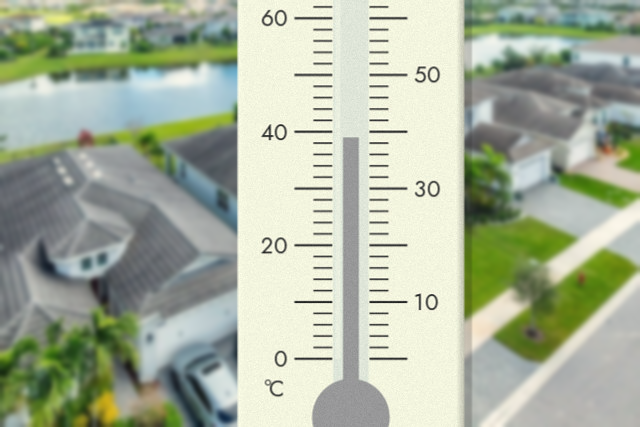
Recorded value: 39,°C
